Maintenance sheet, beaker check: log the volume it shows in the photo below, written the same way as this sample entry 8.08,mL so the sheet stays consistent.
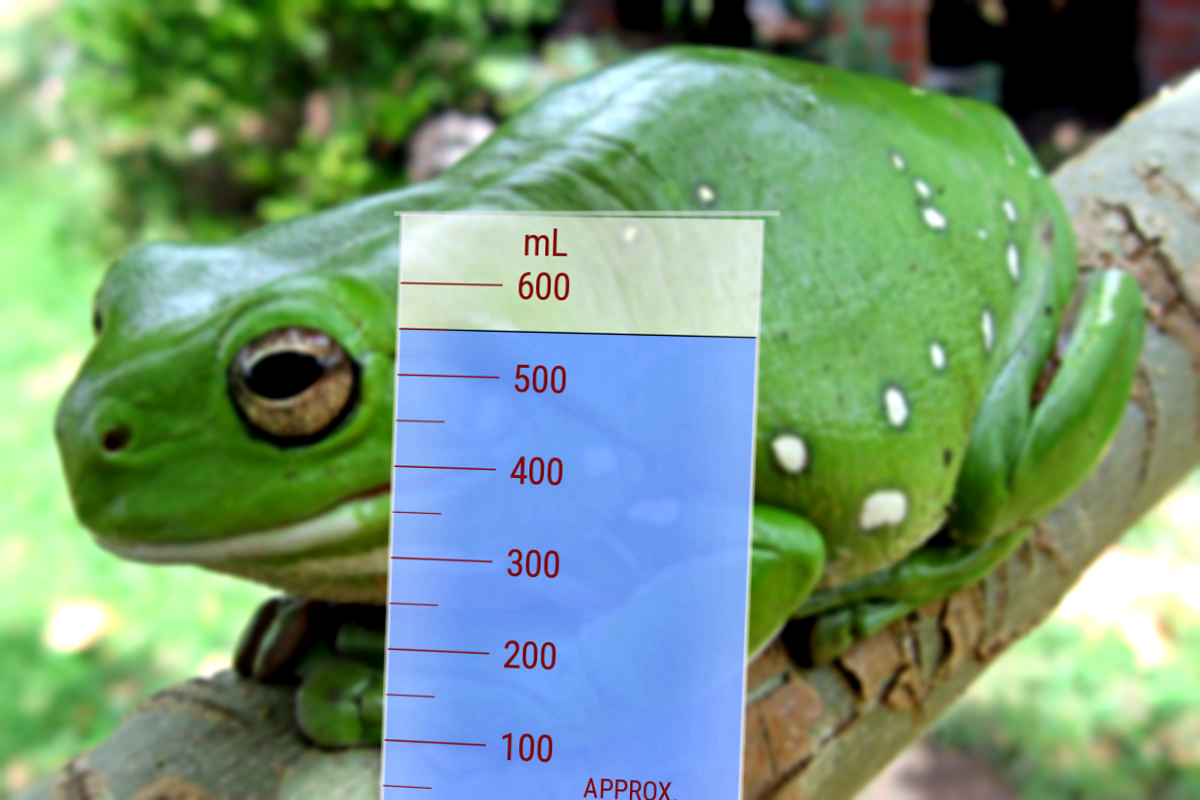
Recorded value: 550,mL
